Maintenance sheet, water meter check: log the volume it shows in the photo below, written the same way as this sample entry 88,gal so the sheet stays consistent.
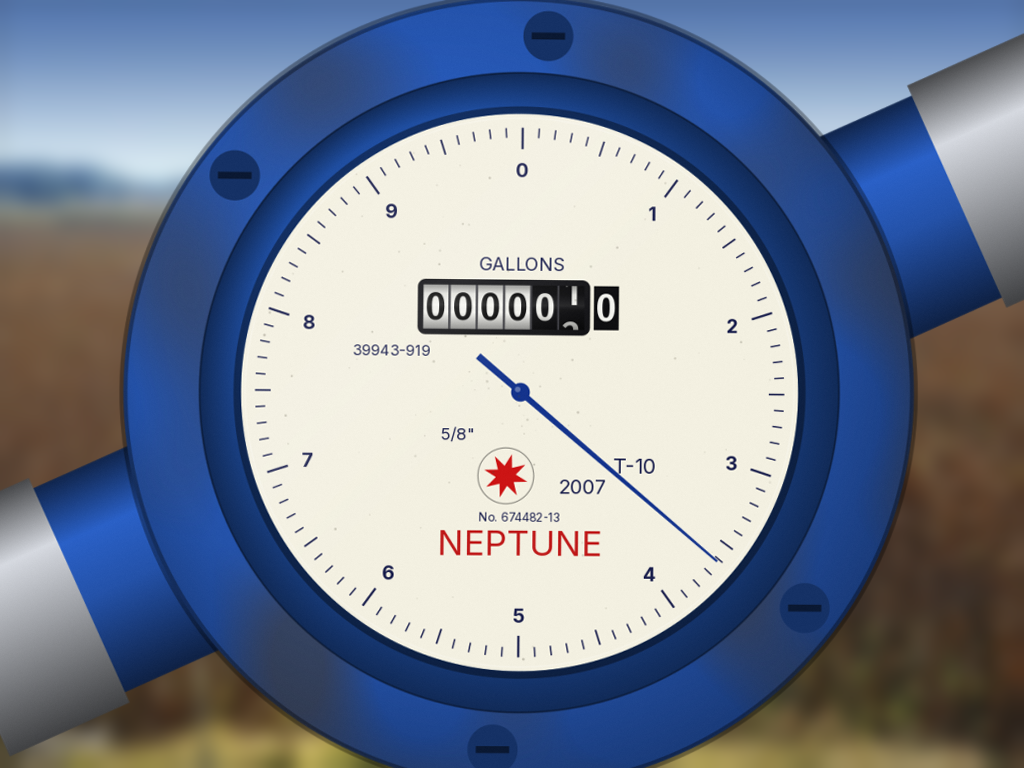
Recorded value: 13.6,gal
